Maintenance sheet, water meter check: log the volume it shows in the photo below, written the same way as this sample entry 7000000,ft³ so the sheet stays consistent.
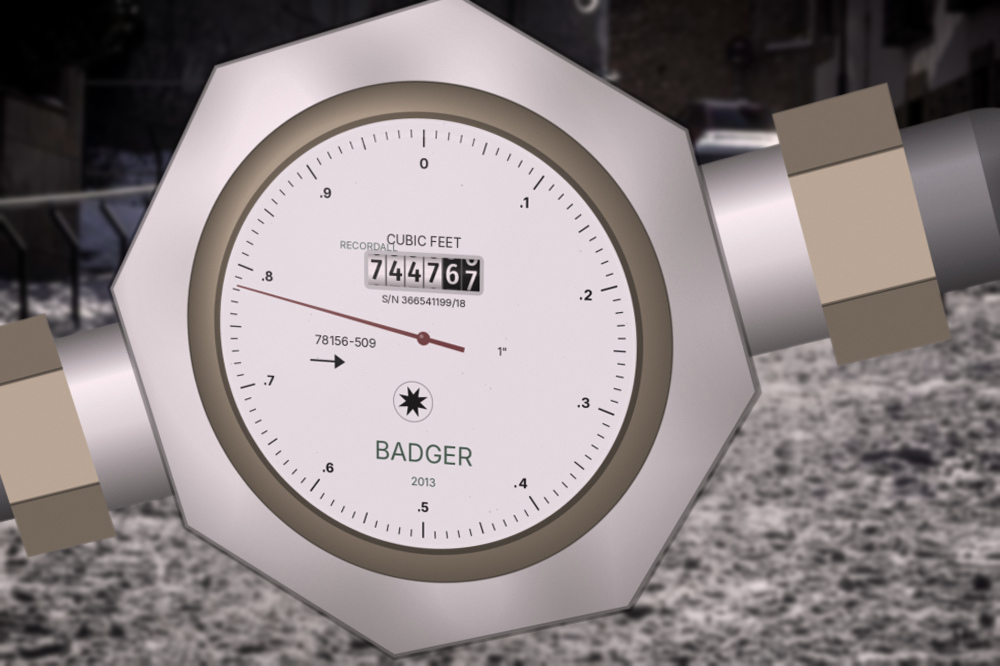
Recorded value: 744766.78,ft³
